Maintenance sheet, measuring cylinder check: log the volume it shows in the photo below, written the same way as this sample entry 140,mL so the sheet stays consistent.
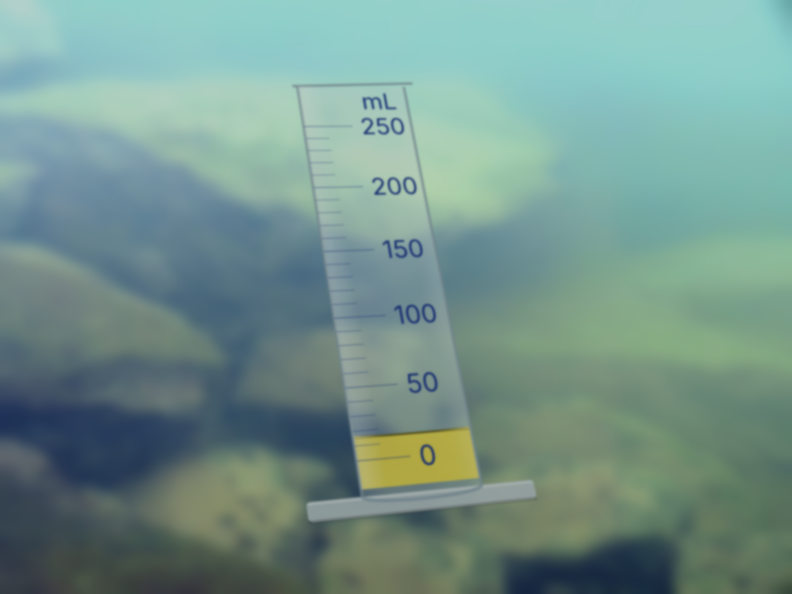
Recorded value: 15,mL
